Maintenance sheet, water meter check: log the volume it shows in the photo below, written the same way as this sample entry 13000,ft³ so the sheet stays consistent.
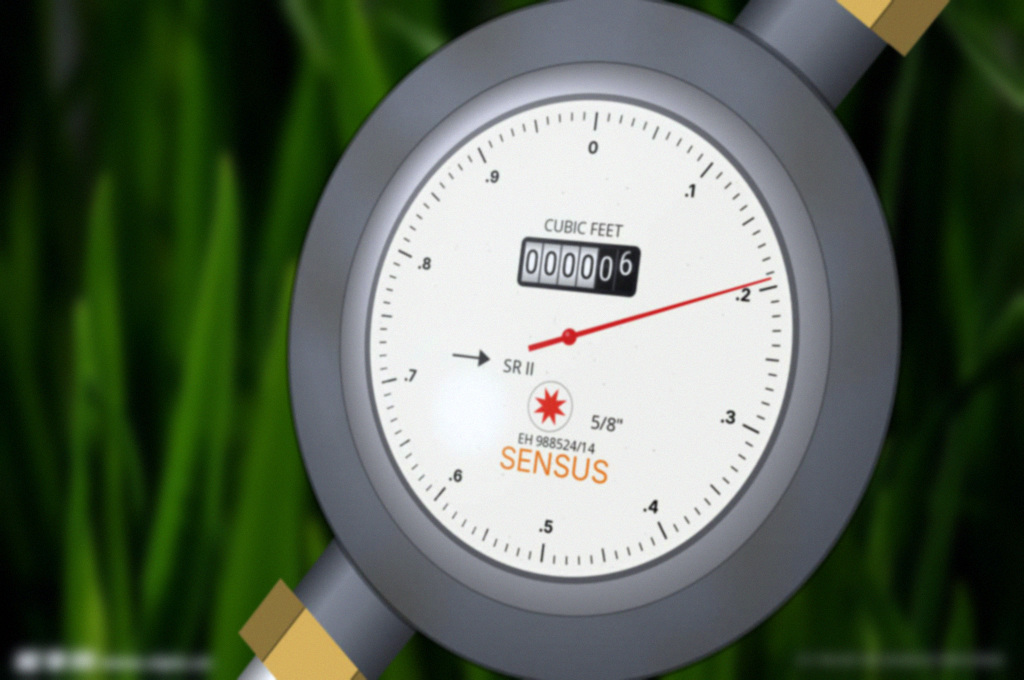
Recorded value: 6.19,ft³
